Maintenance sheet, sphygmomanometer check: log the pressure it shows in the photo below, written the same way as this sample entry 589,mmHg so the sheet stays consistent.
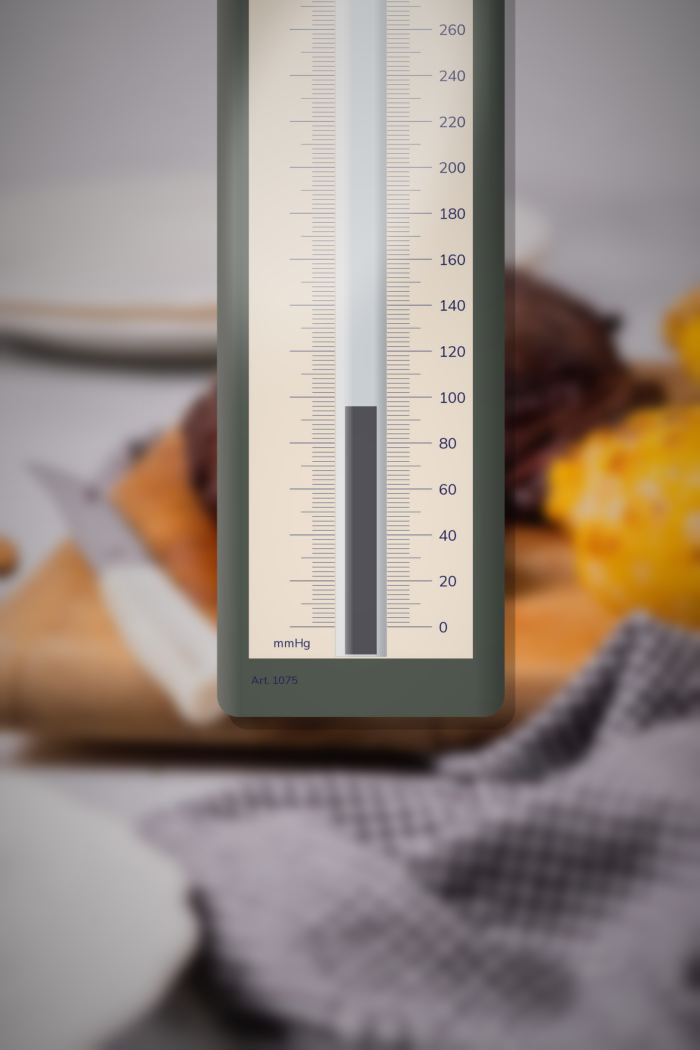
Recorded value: 96,mmHg
